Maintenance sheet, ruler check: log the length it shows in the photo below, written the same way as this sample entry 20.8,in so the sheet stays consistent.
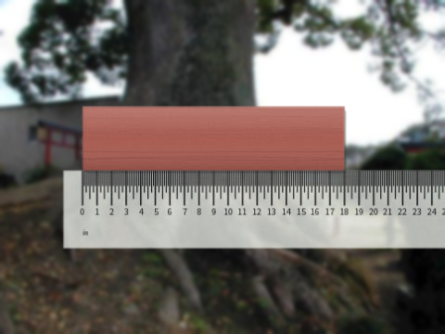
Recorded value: 18,in
